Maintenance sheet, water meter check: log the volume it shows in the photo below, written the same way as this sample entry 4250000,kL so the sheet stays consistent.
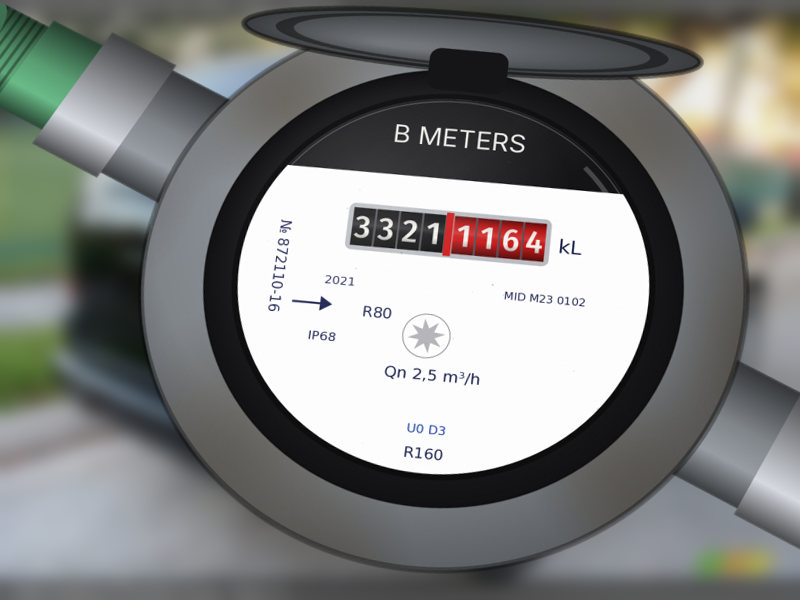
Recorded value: 3321.1164,kL
